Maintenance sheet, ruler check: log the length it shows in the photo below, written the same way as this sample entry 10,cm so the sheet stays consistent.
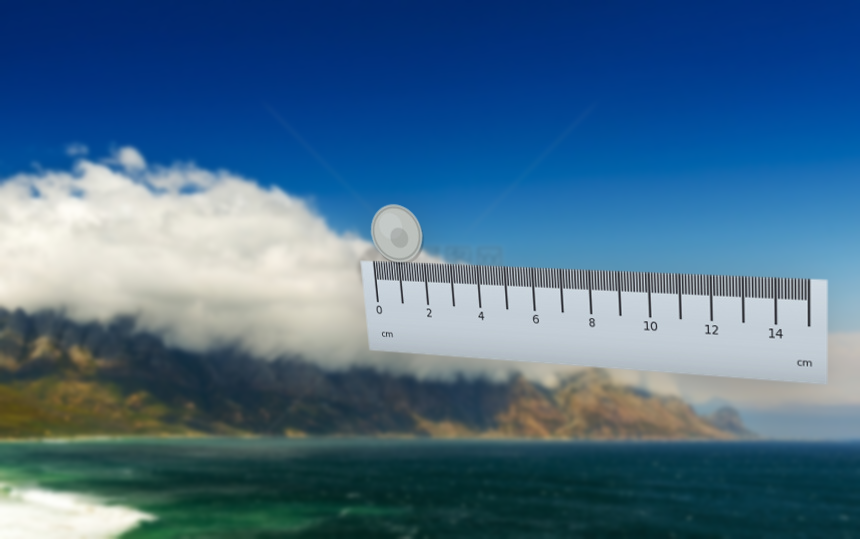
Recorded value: 2,cm
